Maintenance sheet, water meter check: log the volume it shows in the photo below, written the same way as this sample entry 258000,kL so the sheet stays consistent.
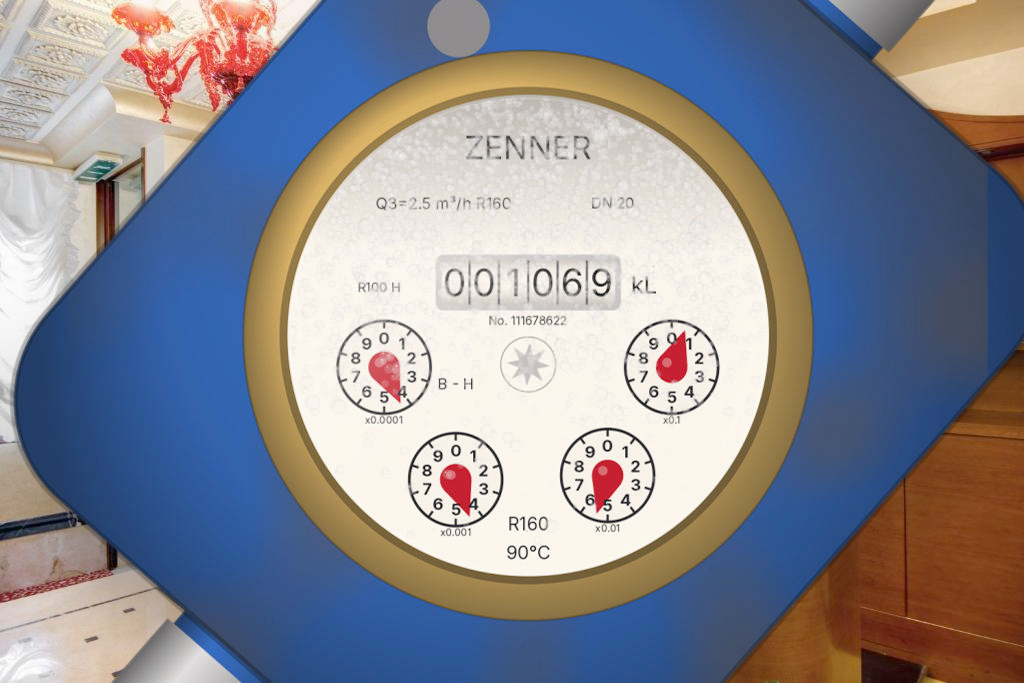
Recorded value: 1069.0544,kL
